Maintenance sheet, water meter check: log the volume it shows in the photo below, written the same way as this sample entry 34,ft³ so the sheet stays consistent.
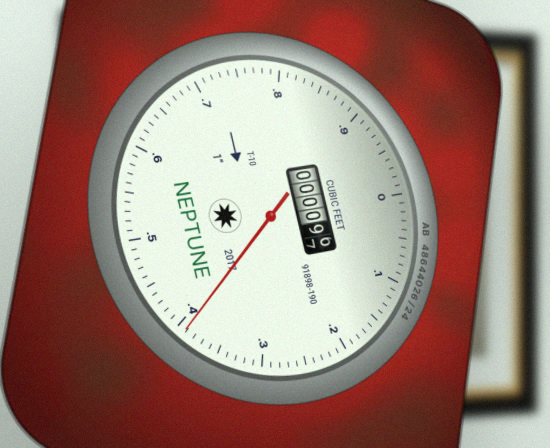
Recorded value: 96.39,ft³
